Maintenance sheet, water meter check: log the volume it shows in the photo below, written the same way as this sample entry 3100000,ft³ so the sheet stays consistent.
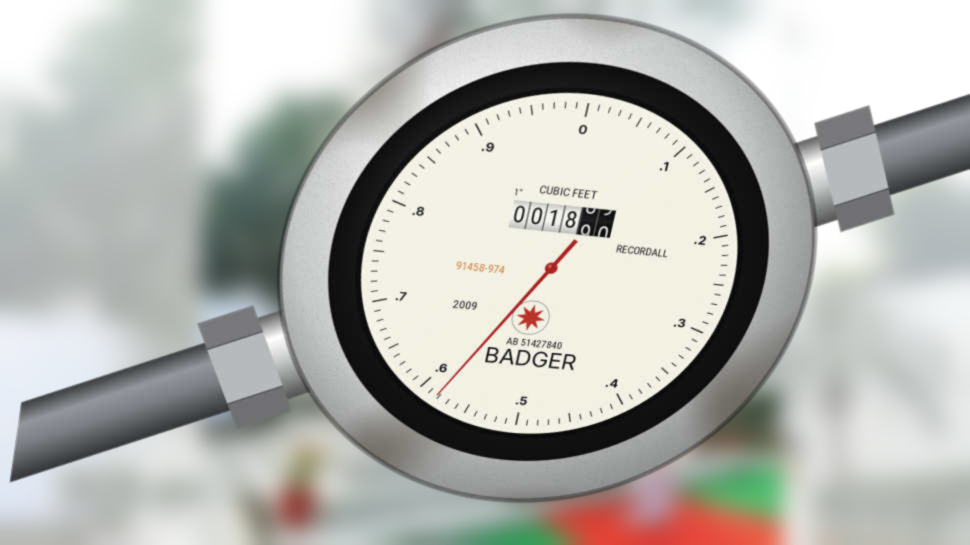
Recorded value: 1889.58,ft³
